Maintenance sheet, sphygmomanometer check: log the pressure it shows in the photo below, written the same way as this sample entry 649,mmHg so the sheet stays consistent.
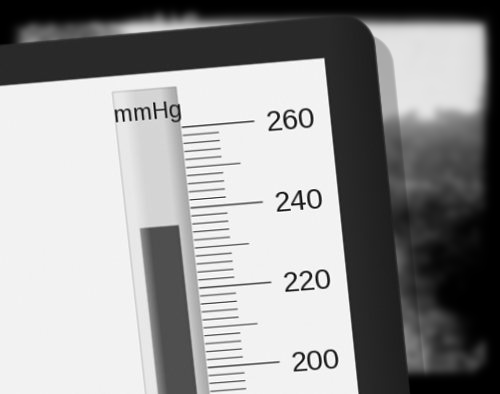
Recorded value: 236,mmHg
